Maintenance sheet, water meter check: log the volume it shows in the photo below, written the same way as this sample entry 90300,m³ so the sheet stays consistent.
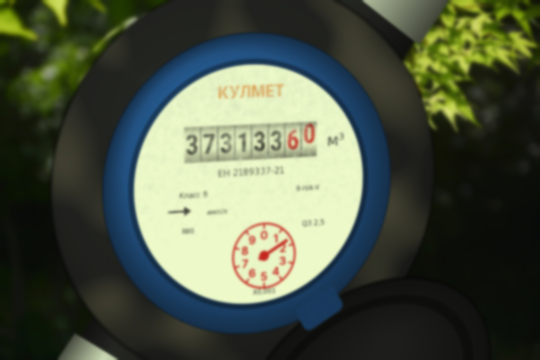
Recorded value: 373133.601,m³
